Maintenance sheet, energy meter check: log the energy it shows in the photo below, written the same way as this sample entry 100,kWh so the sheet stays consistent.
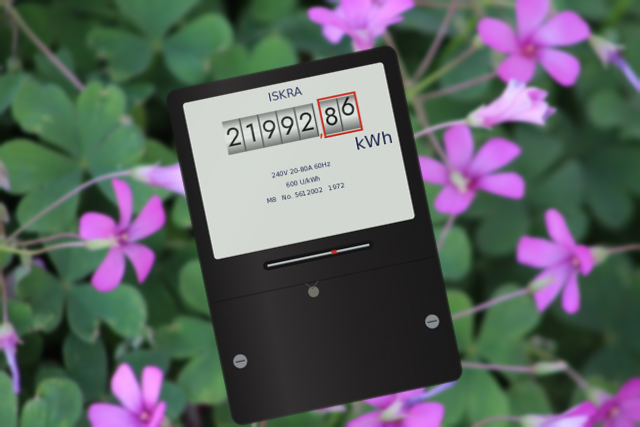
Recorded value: 21992.86,kWh
